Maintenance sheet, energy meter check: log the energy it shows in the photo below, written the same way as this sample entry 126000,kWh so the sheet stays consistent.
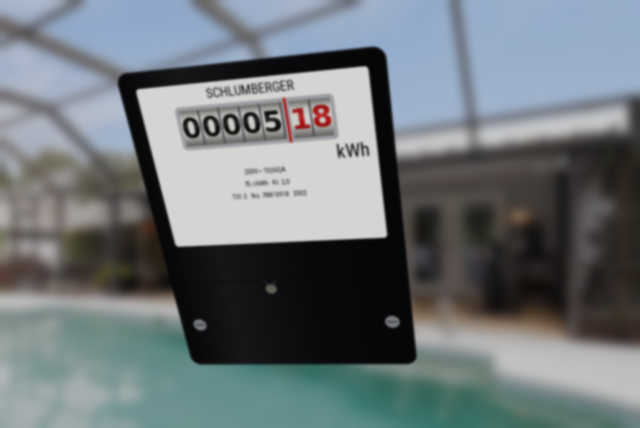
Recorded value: 5.18,kWh
